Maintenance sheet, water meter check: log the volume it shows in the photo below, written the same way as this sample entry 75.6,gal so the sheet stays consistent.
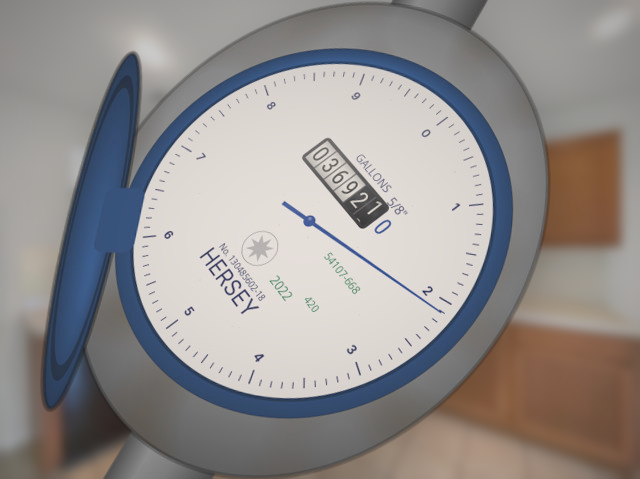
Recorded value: 369212.1,gal
